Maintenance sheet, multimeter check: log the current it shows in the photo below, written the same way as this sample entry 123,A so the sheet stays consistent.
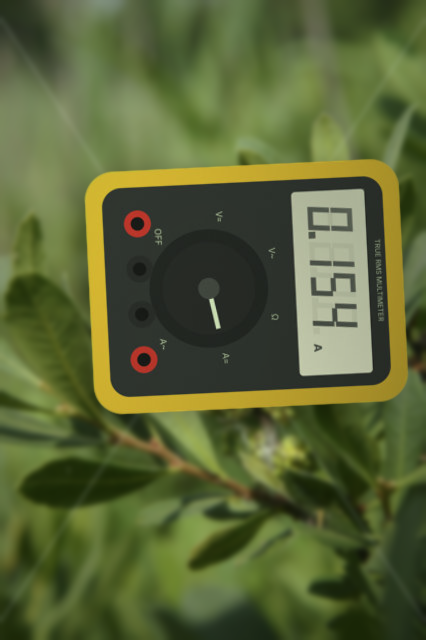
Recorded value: 0.154,A
